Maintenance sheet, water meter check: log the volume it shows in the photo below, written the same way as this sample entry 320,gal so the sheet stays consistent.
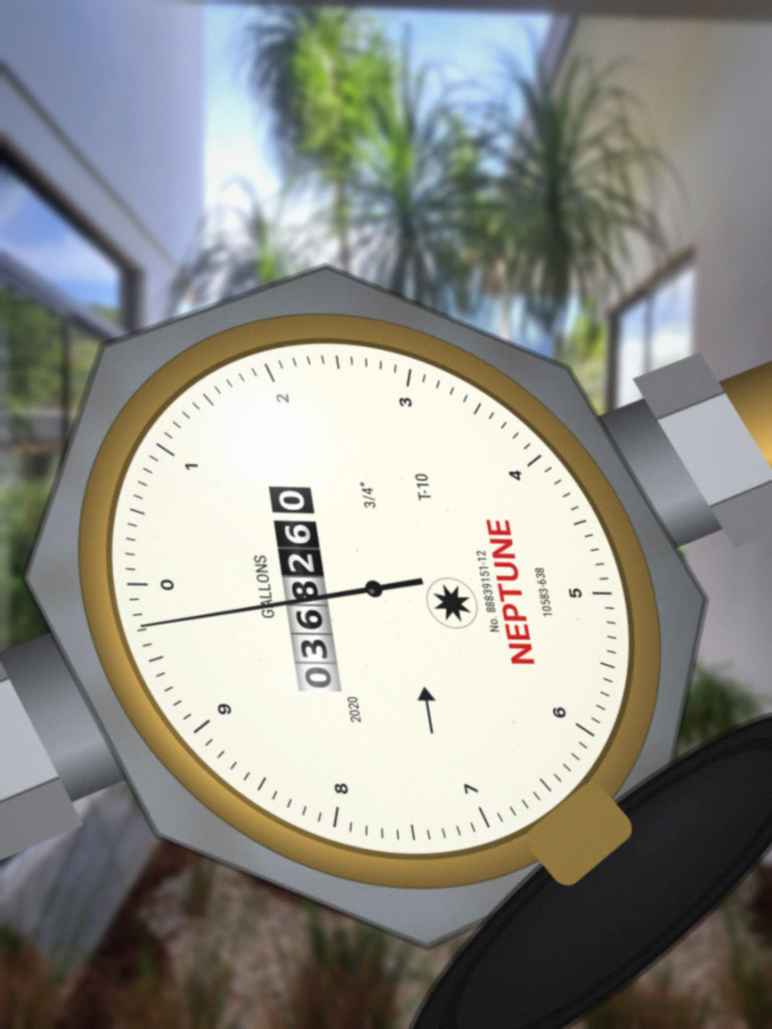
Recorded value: 368259.7,gal
